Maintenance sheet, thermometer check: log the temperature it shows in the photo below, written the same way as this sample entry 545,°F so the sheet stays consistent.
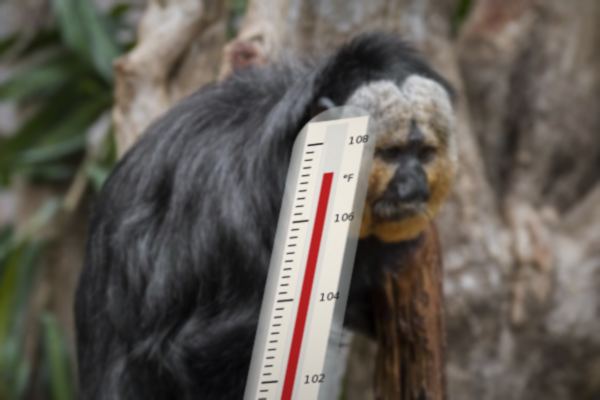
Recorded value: 107.2,°F
